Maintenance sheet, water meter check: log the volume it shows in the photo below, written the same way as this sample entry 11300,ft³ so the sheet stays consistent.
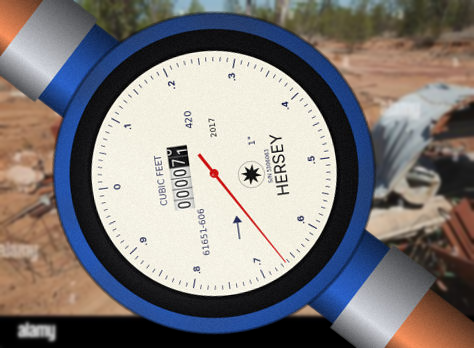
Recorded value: 70.66,ft³
